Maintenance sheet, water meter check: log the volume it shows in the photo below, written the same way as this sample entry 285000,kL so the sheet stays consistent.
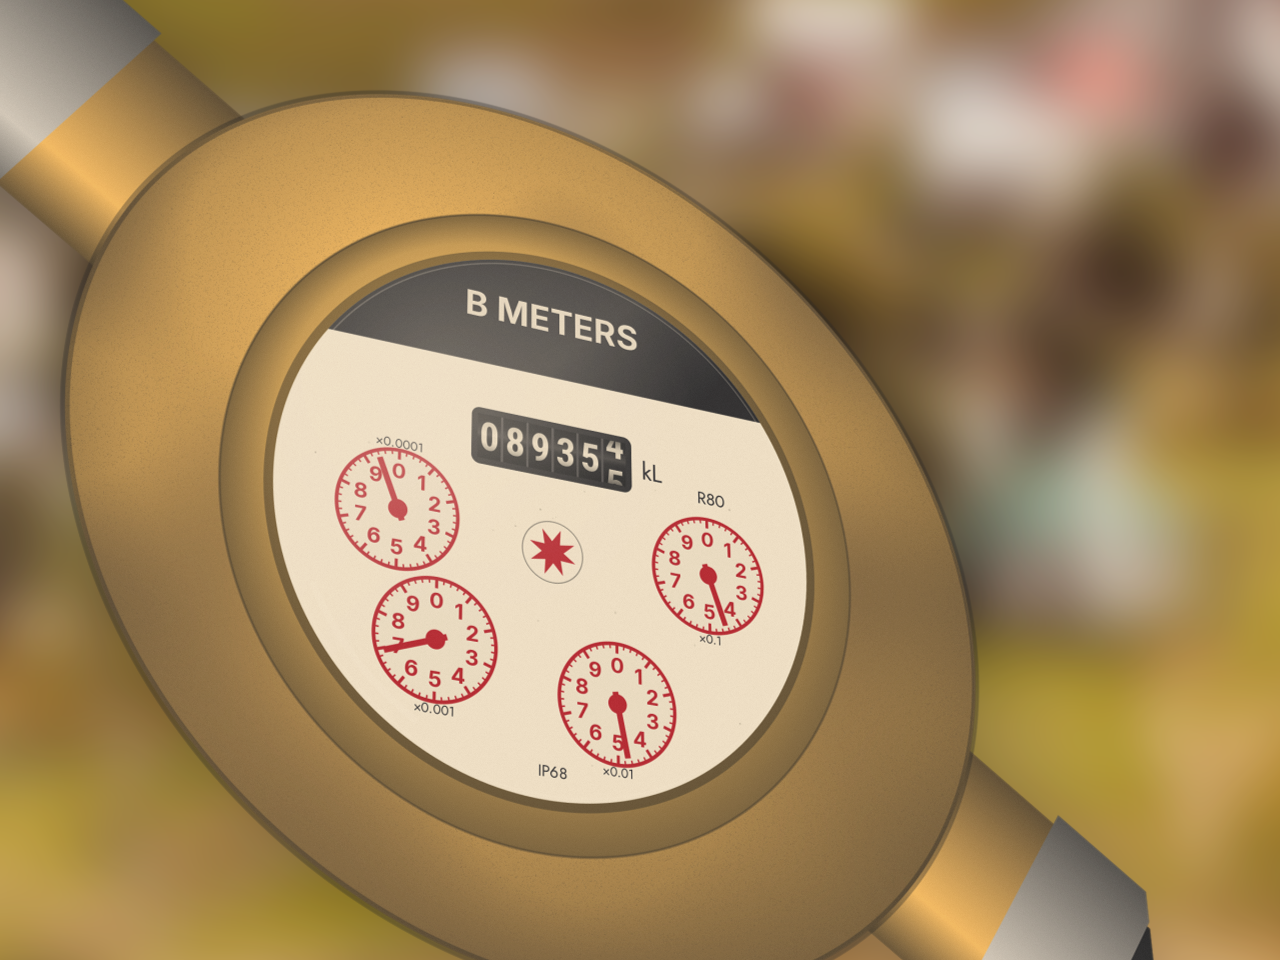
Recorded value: 89354.4469,kL
